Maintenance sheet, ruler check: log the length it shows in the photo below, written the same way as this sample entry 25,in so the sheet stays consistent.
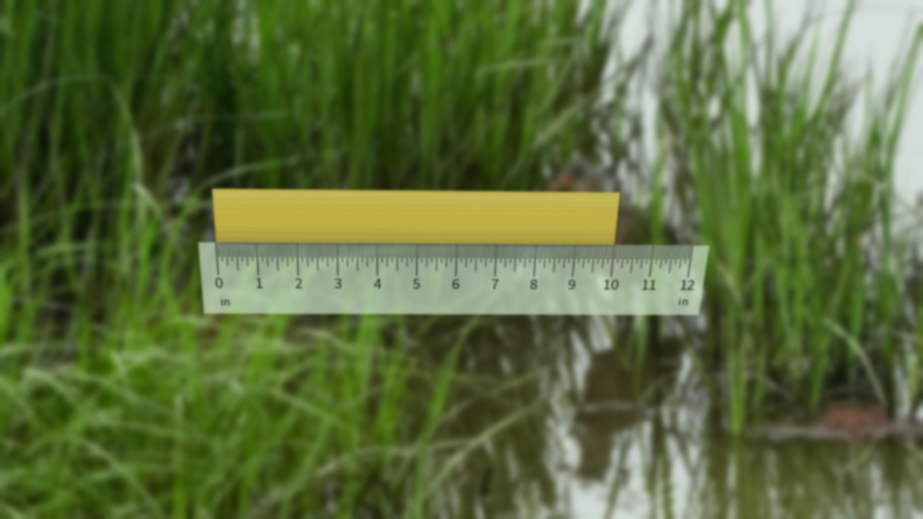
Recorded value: 10,in
